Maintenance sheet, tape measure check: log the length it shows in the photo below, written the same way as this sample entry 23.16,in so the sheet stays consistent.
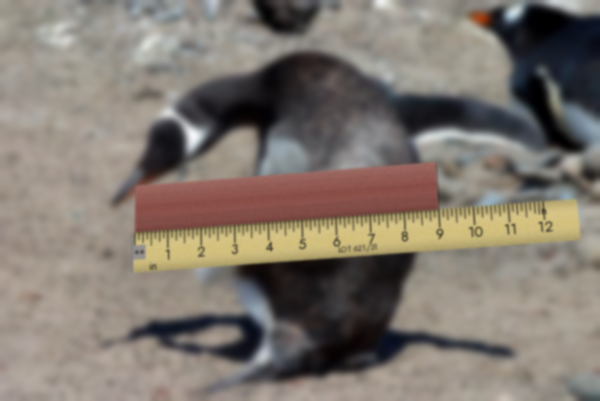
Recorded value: 9,in
